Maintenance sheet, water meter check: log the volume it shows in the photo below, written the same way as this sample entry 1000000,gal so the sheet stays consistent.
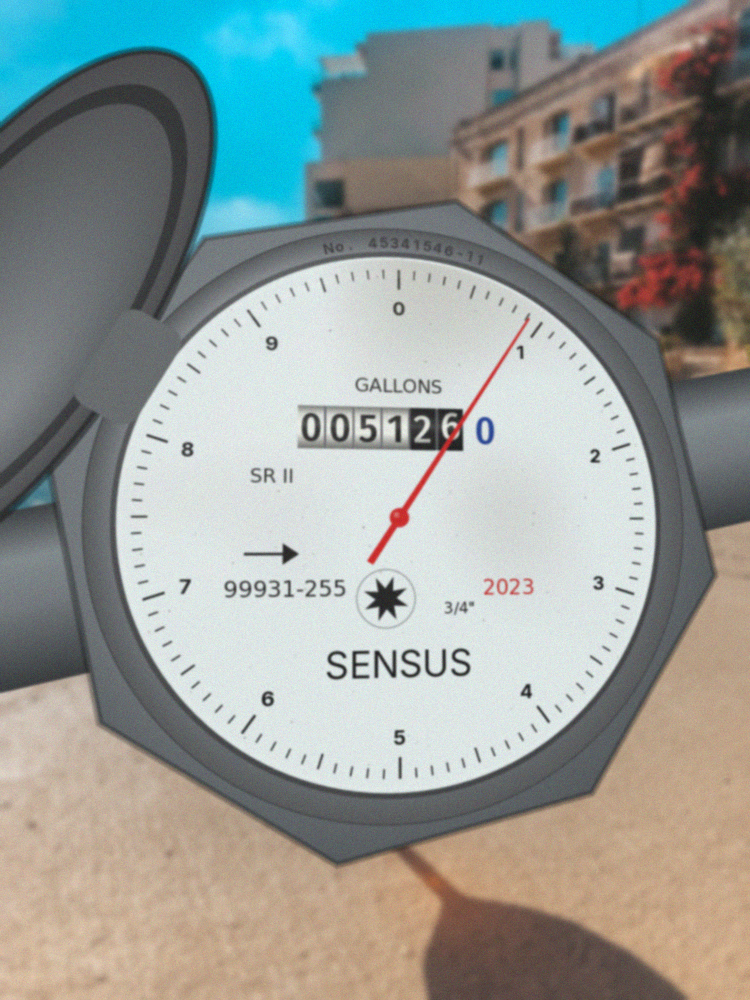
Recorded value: 51260.9,gal
